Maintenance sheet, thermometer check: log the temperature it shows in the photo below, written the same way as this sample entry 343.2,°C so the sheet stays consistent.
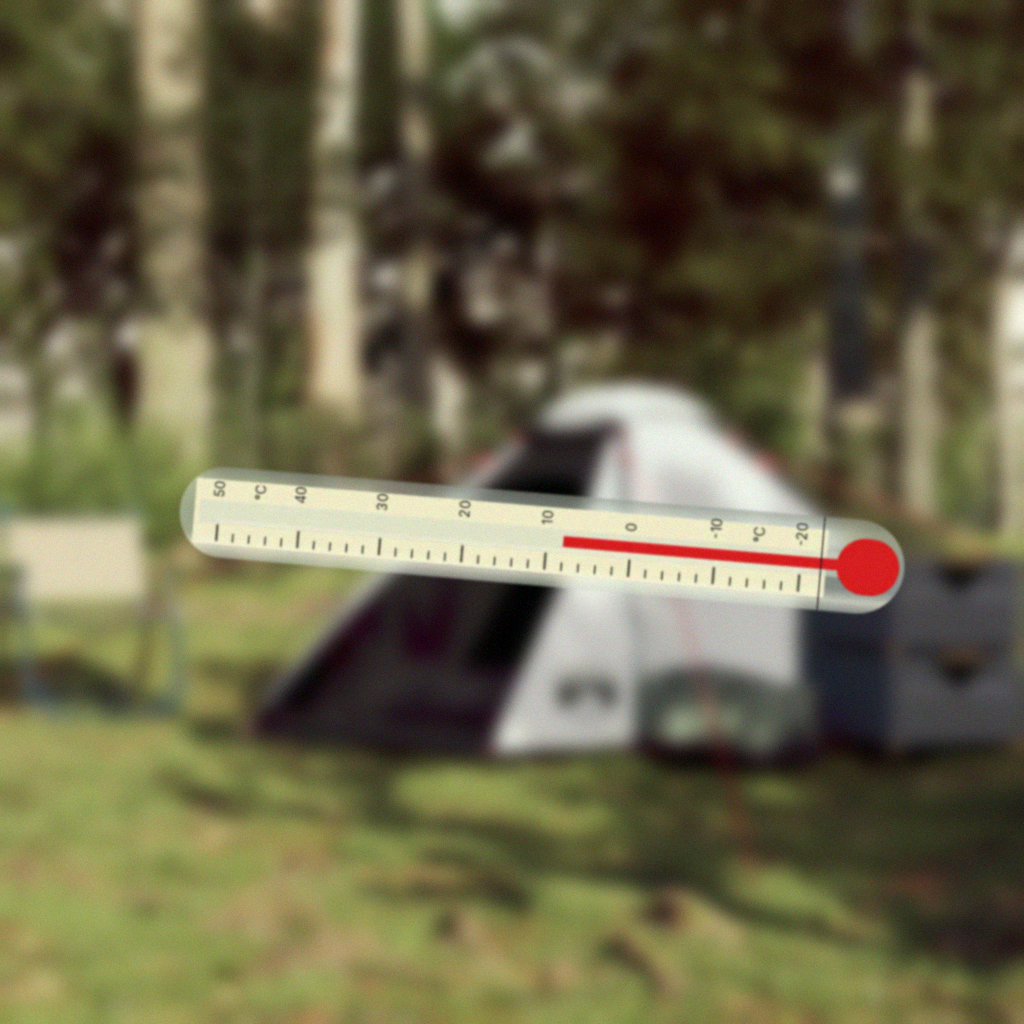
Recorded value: 8,°C
